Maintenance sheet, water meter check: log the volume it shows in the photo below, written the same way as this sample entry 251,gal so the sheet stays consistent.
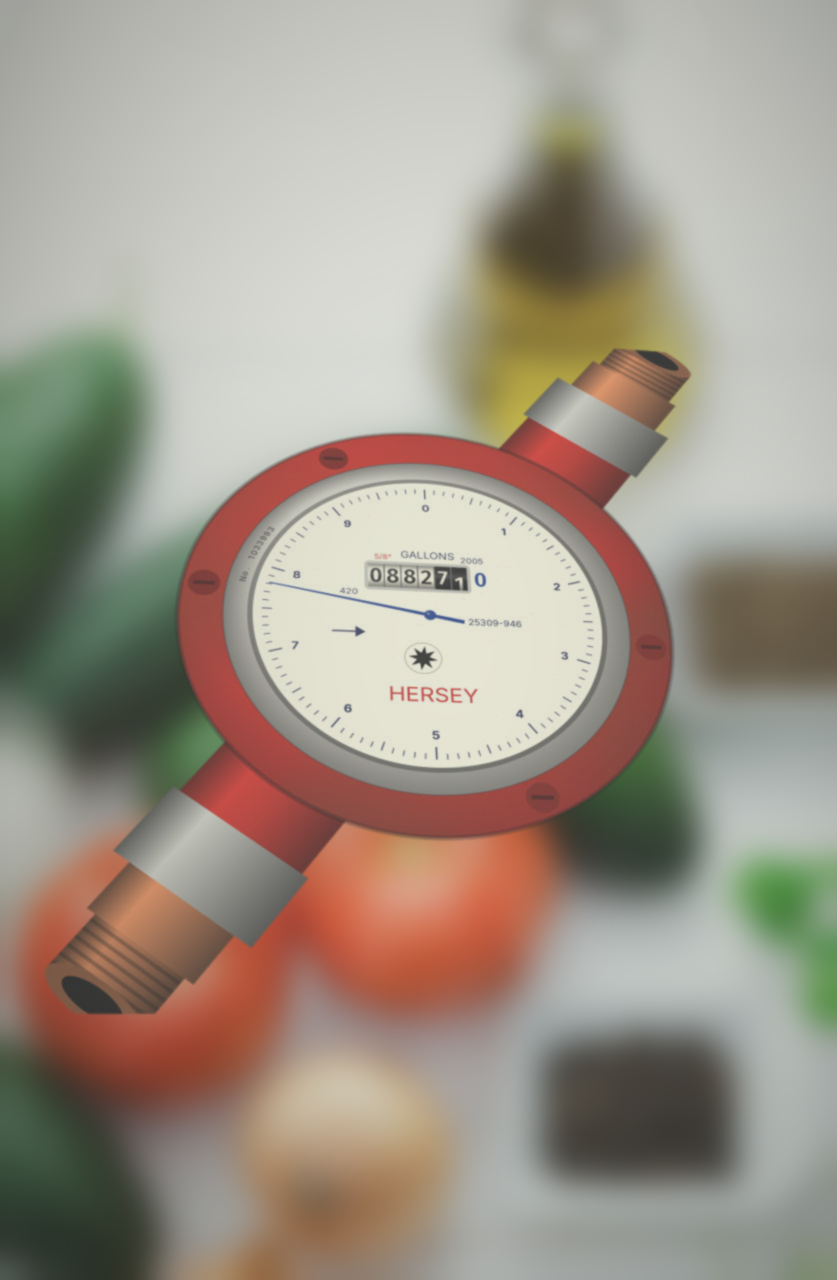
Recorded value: 882707.8,gal
